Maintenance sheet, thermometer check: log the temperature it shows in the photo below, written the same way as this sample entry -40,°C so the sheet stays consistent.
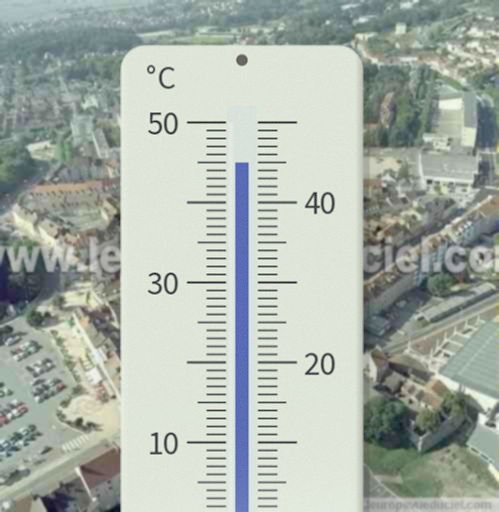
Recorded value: 45,°C
